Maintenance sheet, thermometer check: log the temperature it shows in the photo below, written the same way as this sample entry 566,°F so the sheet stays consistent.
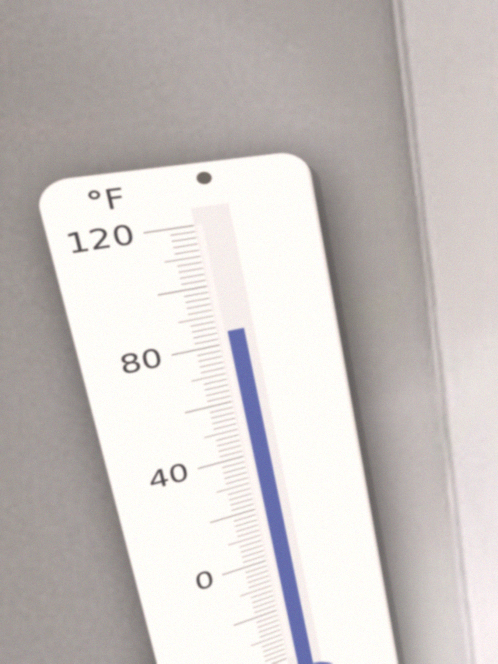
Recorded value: 84,°F
